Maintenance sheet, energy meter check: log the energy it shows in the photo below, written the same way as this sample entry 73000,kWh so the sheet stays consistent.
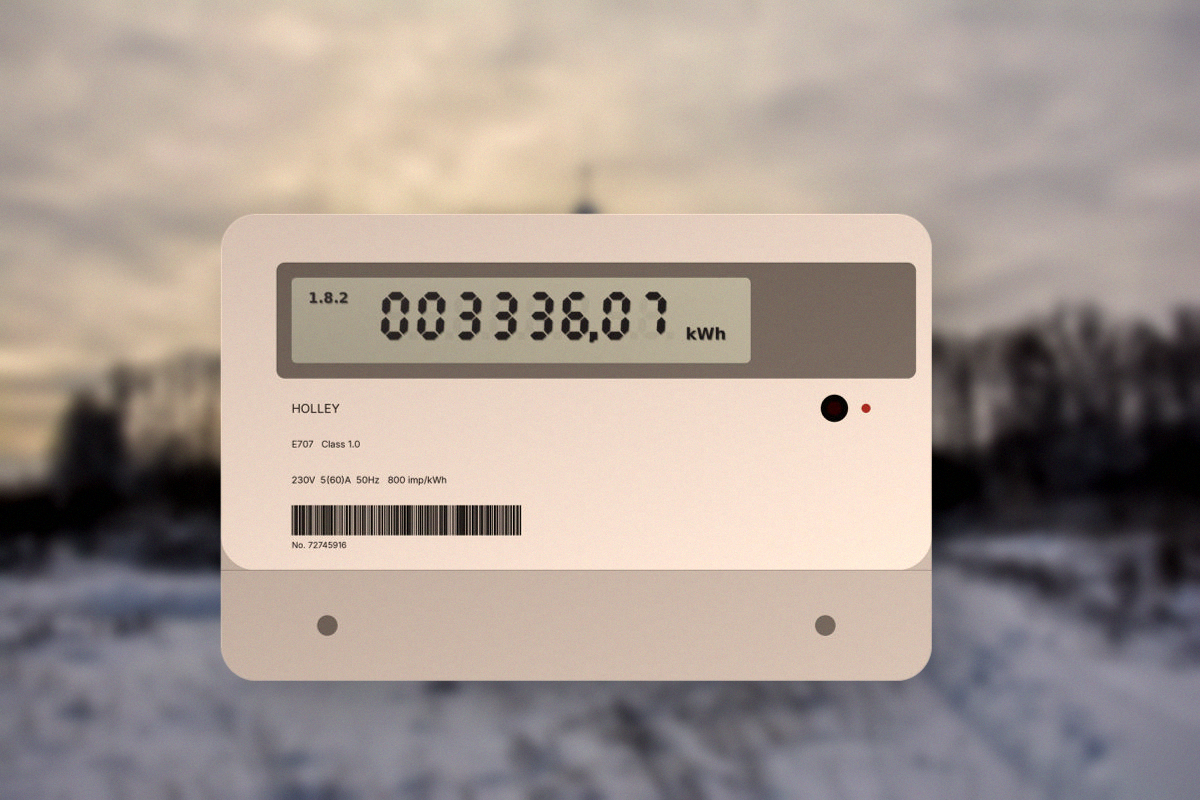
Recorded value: 3336.07,kWh
